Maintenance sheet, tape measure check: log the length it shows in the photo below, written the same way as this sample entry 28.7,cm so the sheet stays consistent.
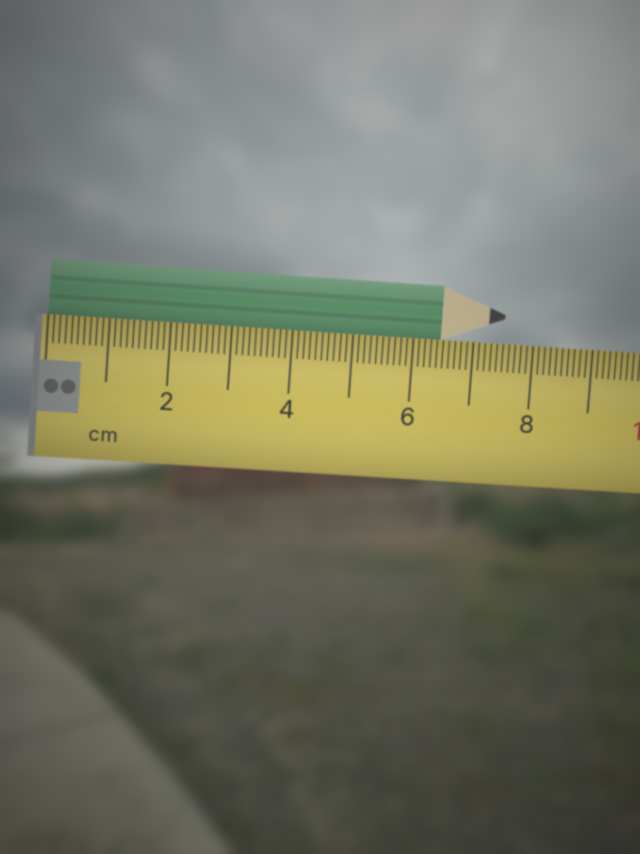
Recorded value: 7.5,cm
